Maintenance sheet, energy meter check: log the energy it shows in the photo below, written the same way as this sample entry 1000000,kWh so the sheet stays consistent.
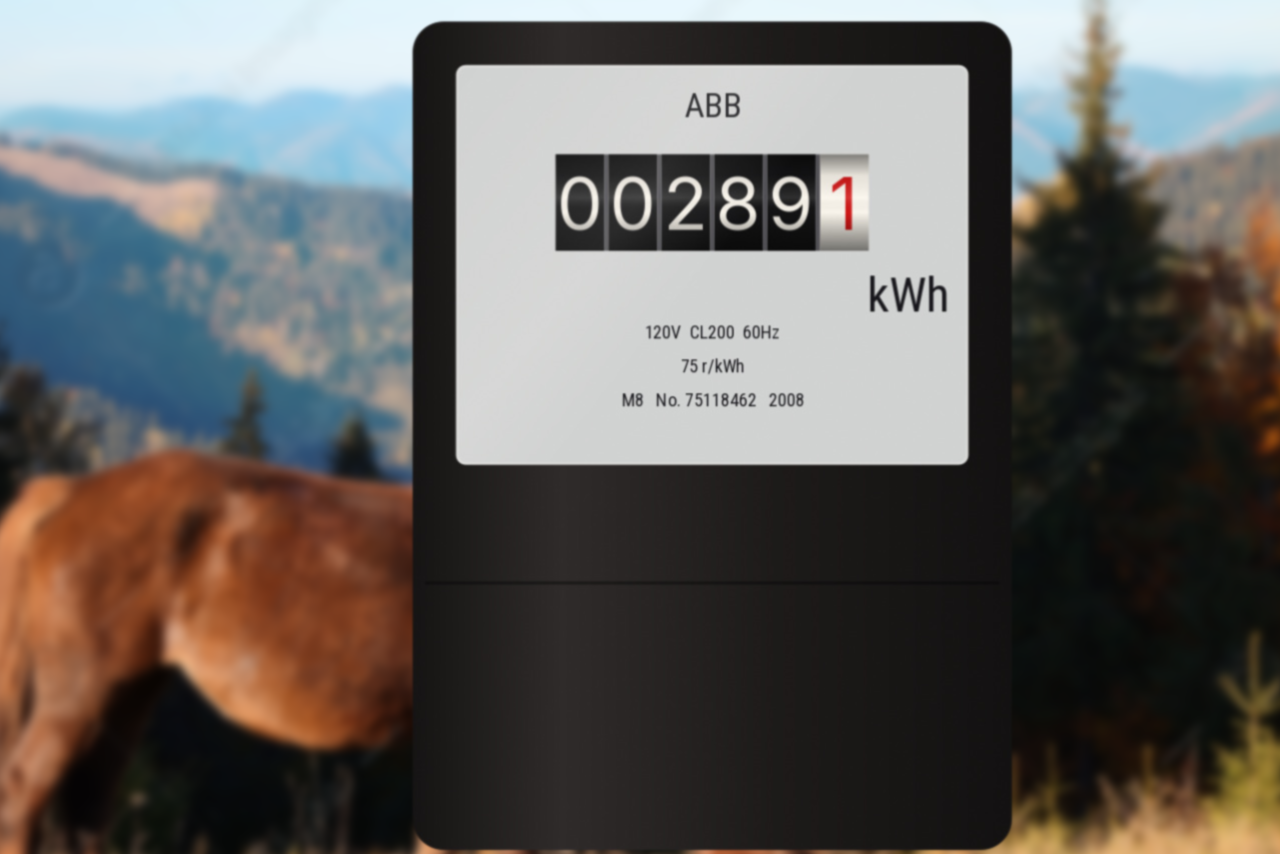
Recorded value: 289.1,kWh
